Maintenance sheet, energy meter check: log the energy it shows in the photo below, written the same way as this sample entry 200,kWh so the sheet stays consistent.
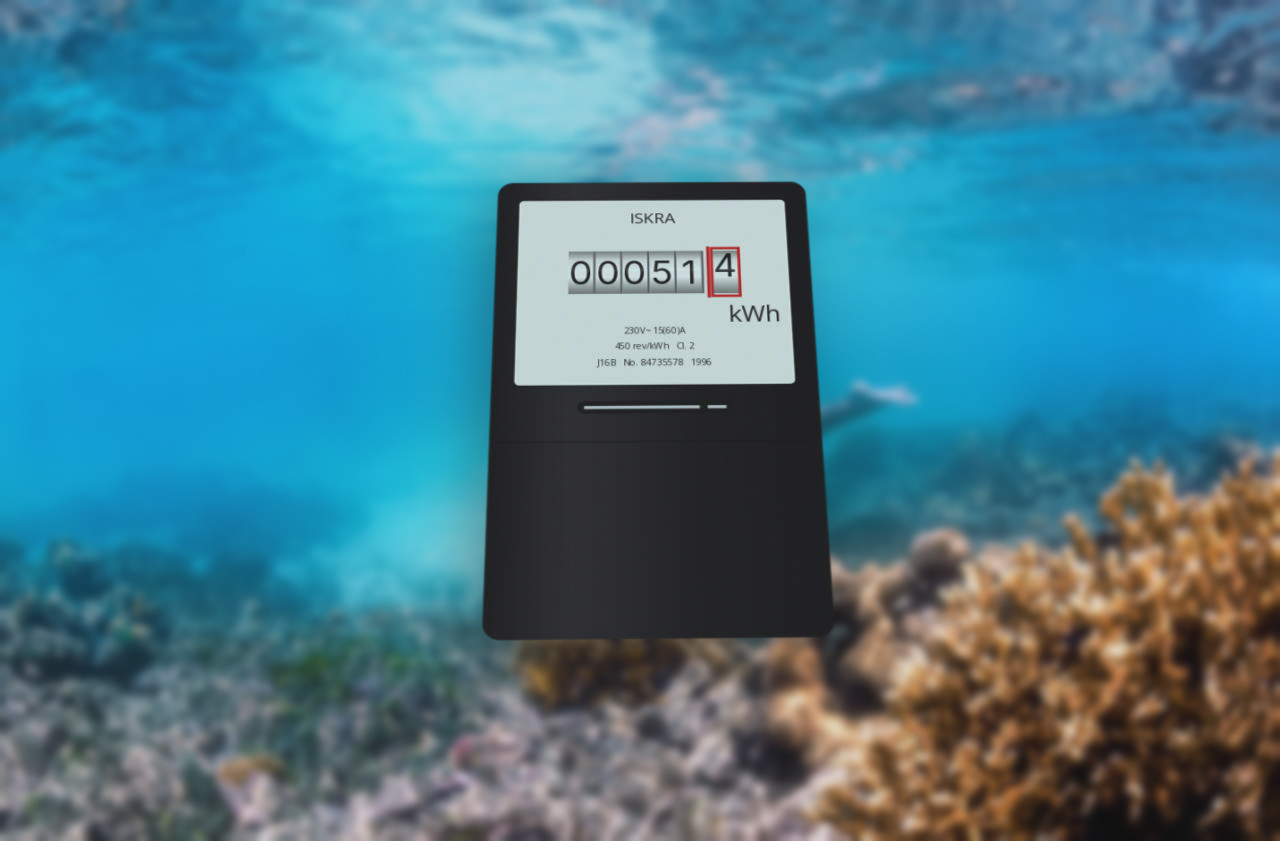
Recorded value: 51.4,kWh
